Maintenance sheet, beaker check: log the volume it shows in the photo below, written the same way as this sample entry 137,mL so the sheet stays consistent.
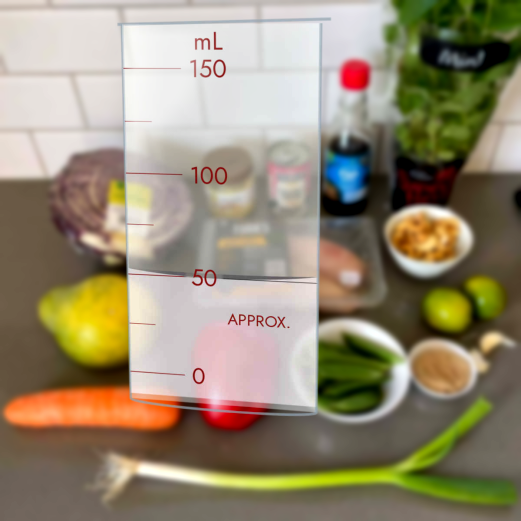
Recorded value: 50,mL
